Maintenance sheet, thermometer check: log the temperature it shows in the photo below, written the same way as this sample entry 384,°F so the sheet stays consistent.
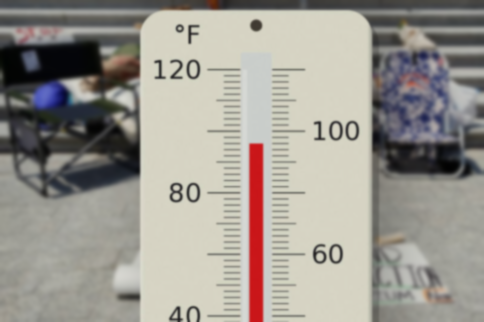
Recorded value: 96,°F
